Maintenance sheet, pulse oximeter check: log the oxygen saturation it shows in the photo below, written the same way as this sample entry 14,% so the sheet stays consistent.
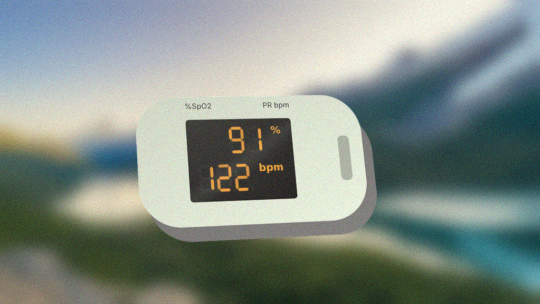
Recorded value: 91,%
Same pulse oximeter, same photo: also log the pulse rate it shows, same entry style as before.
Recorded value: 122,bpm
